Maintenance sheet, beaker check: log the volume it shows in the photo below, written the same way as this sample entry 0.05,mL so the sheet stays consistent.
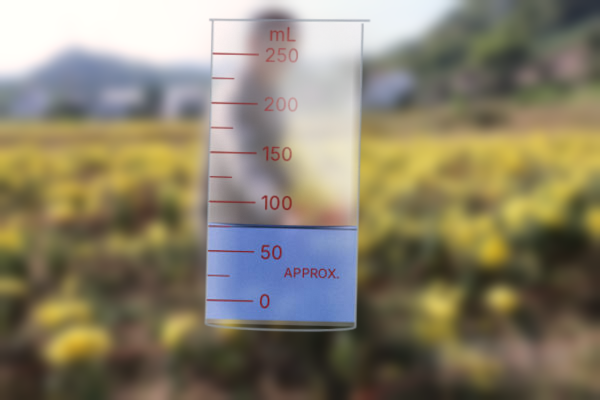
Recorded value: 75,mL
